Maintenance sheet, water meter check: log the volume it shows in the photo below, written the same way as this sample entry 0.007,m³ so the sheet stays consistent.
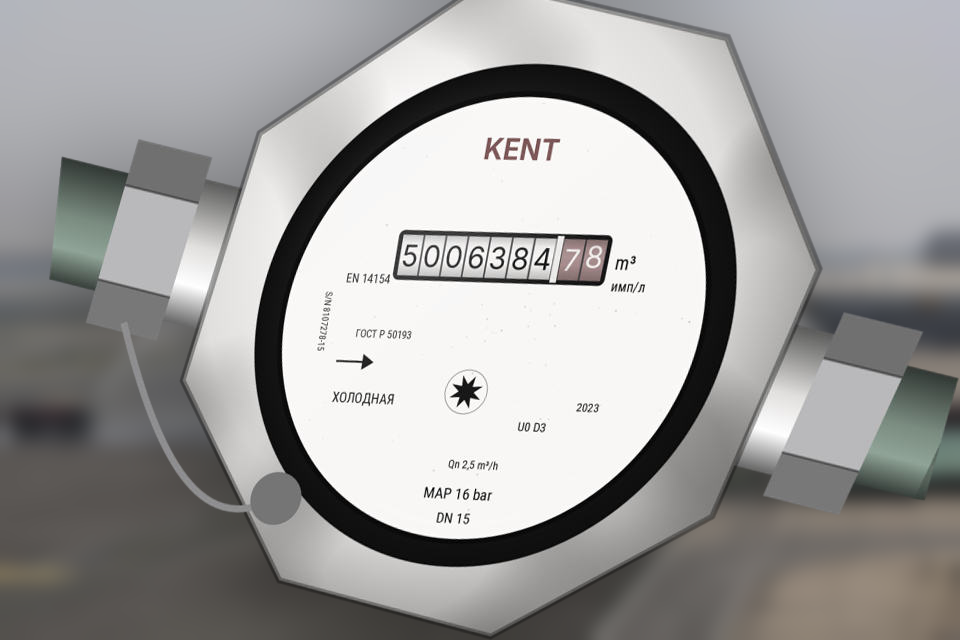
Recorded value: 5006384.78,m³
